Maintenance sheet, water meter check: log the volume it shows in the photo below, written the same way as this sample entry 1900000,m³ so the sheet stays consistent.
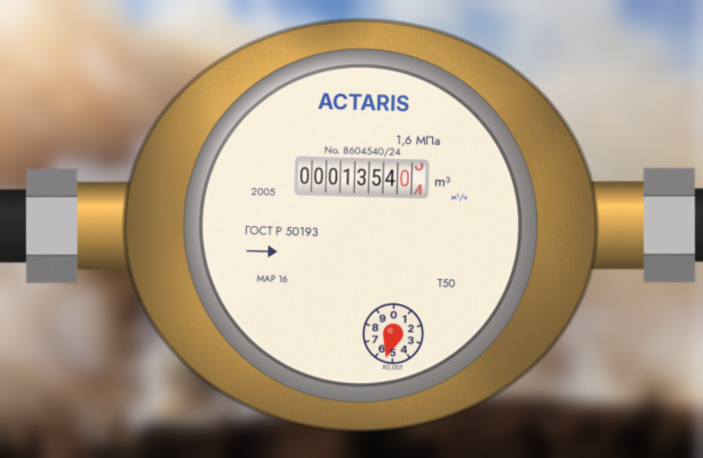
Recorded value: 1354.035,m³
